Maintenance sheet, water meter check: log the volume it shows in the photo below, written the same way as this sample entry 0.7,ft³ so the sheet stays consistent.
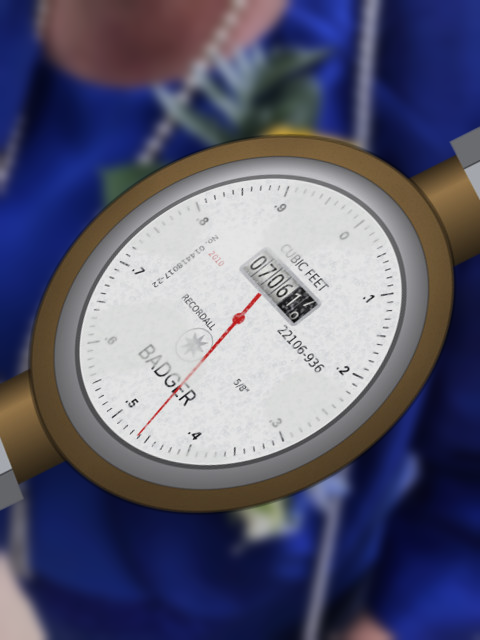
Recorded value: 70617.46,ft³
